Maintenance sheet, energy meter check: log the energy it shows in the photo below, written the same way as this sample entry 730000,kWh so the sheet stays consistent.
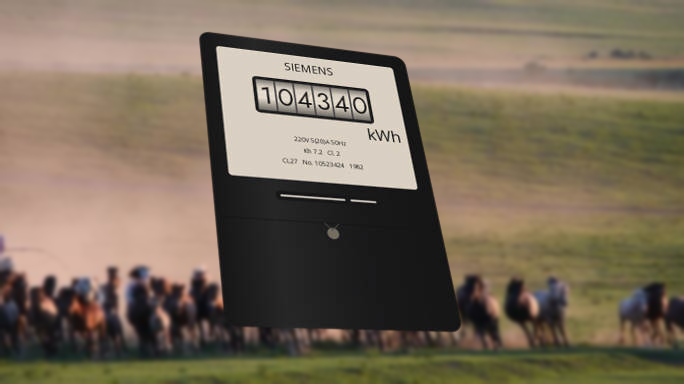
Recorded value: 104340,kWh
